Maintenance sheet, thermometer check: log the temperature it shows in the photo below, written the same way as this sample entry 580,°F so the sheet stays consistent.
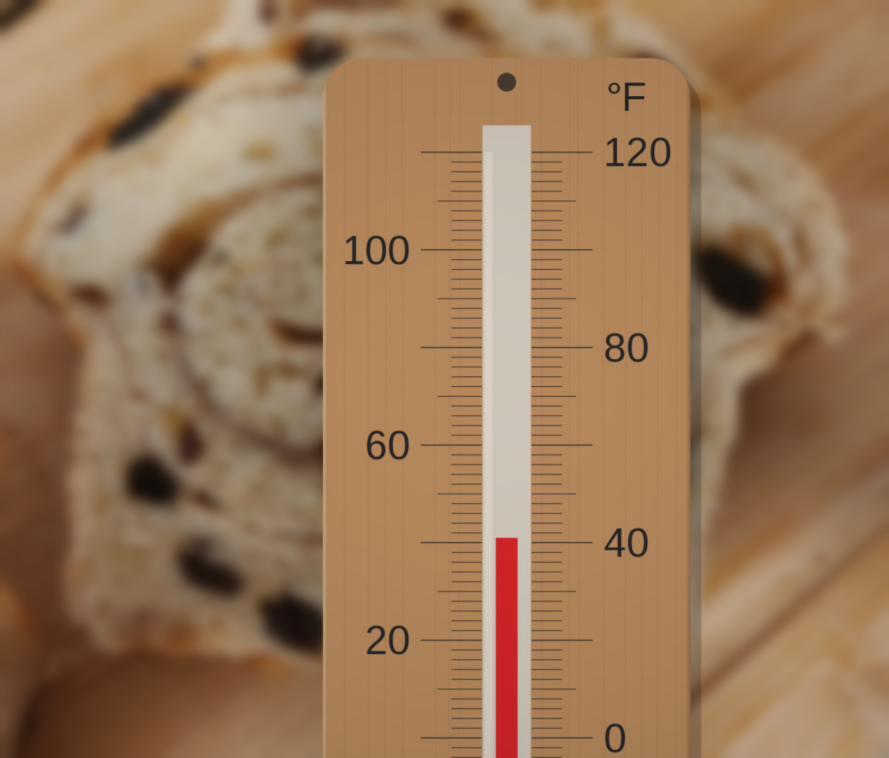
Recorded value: 41,°F
